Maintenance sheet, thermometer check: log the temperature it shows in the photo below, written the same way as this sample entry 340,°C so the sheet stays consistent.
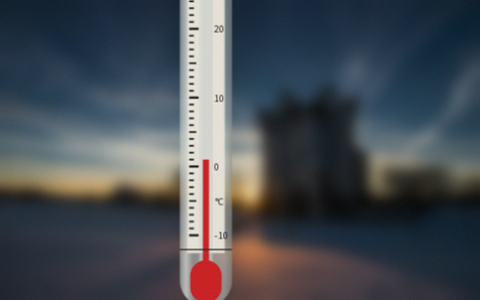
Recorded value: 1,°C
